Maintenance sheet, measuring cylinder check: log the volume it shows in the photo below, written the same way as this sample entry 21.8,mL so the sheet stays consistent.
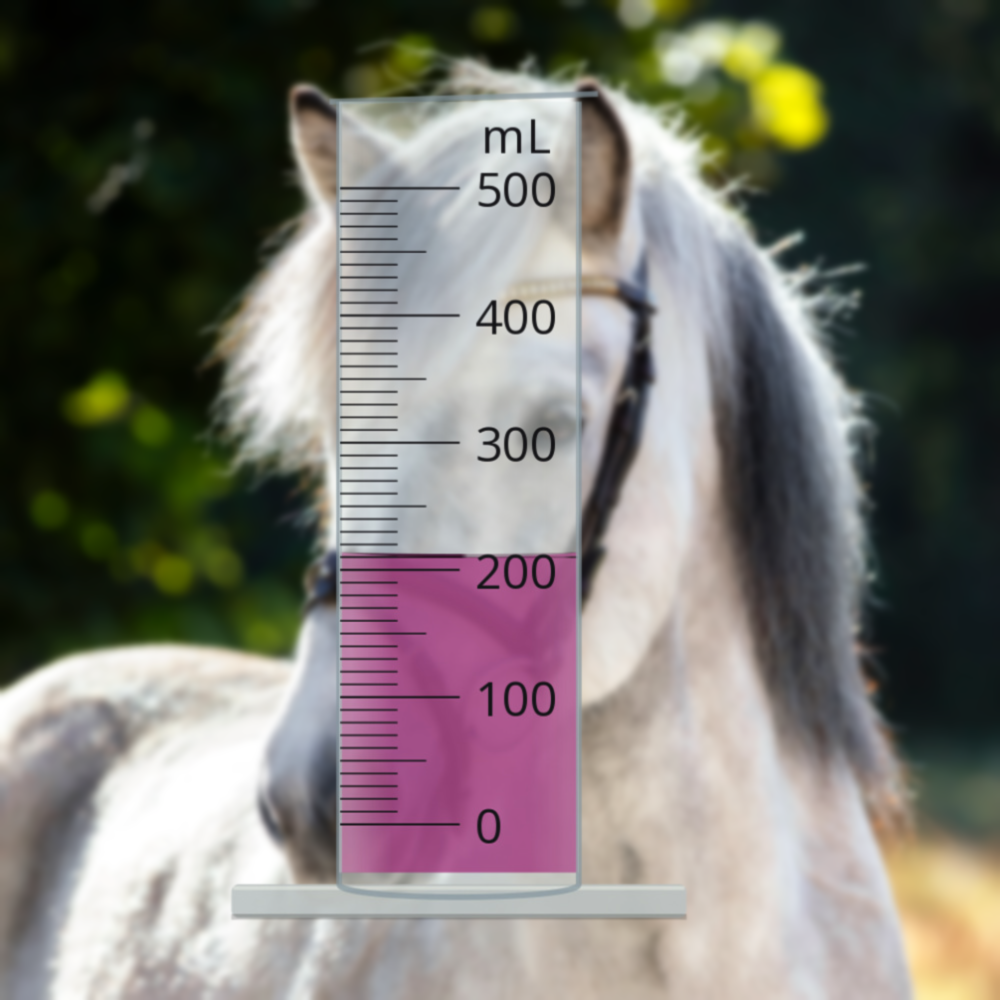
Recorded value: 210,mL
